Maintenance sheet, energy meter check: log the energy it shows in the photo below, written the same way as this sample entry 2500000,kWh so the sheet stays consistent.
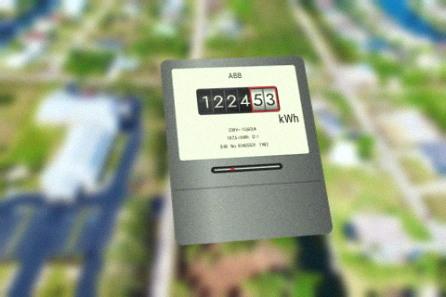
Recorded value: 1224.53,kWh
